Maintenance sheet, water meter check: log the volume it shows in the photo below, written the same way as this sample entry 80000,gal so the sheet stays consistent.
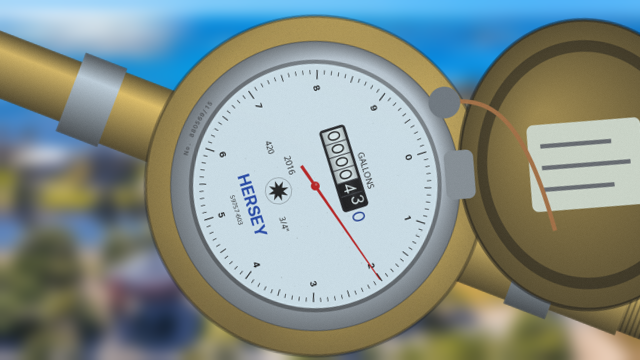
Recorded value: 432.0,gal
